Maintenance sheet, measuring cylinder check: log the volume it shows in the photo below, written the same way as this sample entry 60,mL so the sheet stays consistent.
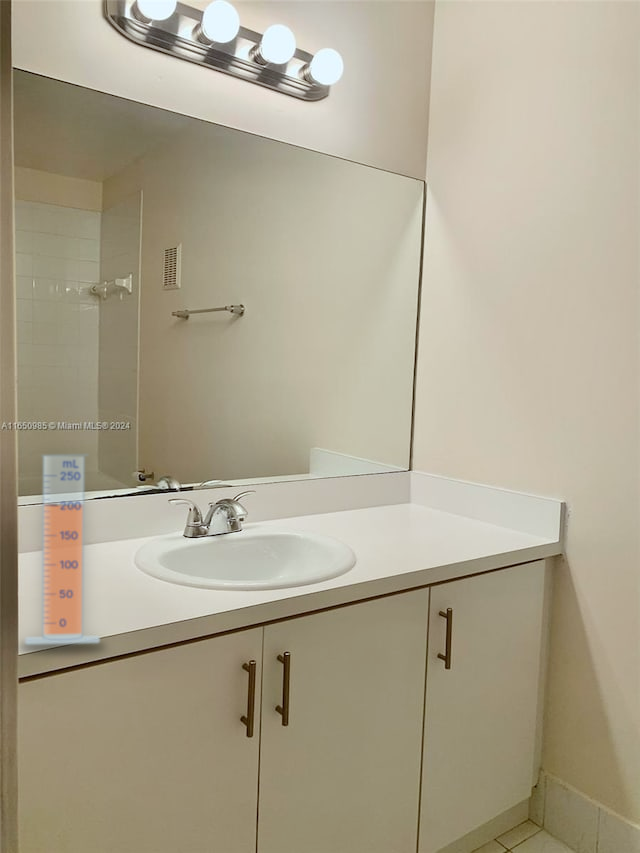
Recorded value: 200,mL
